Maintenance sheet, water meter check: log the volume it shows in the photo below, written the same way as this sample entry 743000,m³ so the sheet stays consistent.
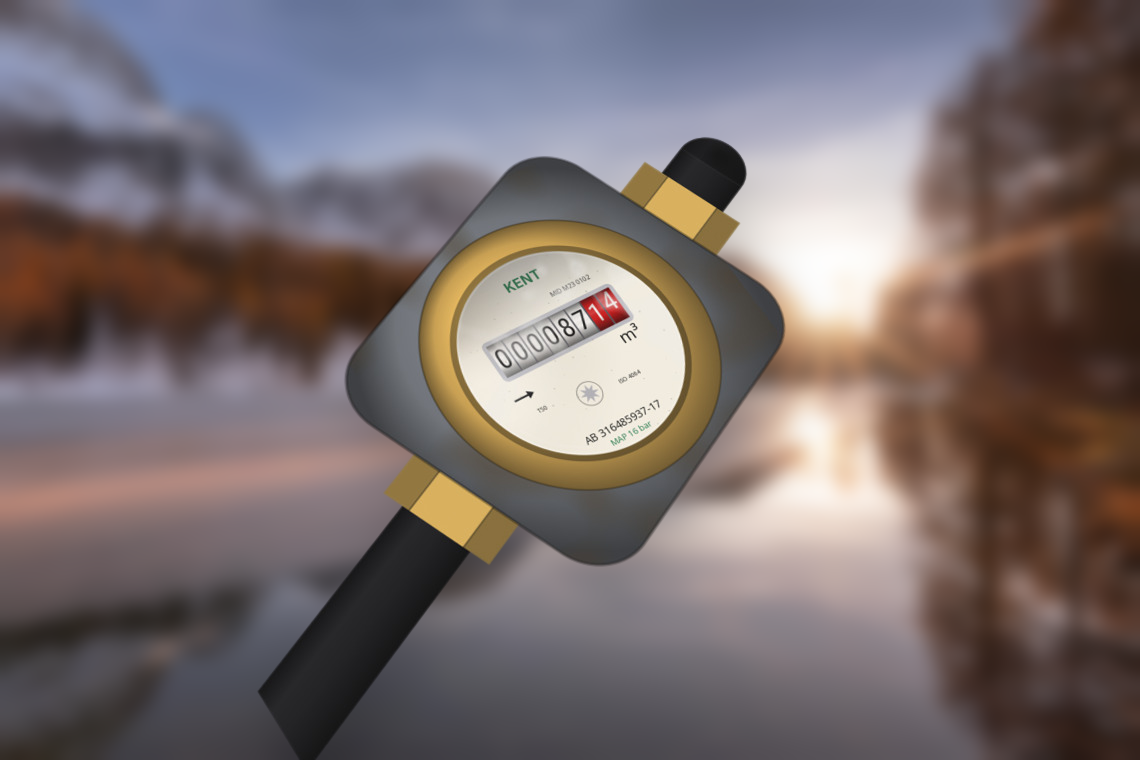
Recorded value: 87.14,m³
